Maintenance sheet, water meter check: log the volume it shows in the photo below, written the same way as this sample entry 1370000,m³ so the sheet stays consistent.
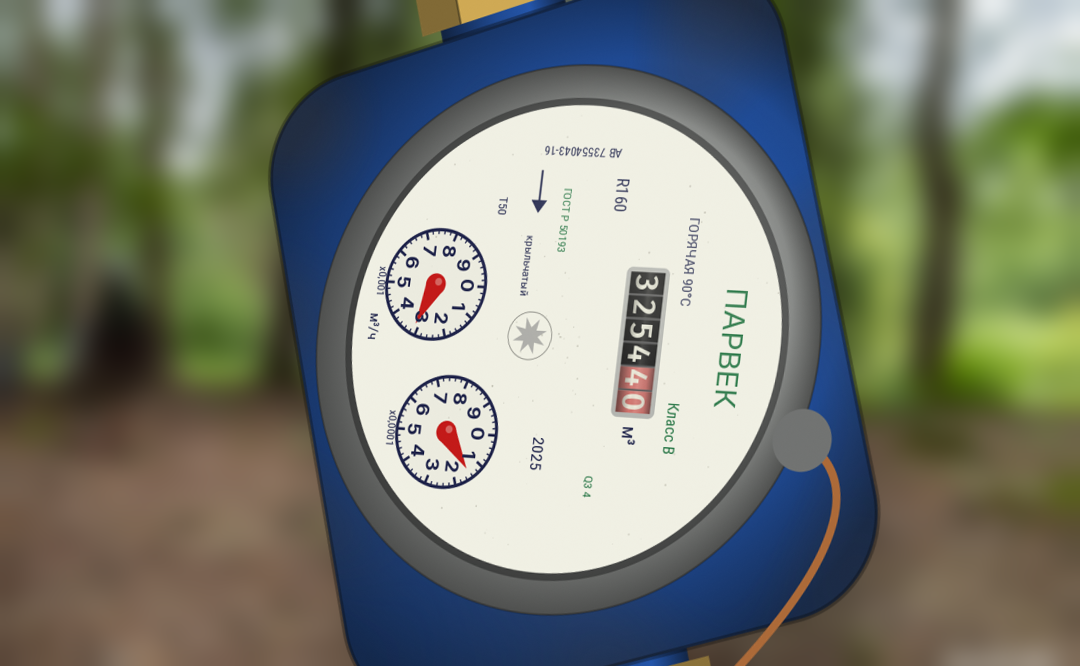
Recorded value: 3254.4031,m³
